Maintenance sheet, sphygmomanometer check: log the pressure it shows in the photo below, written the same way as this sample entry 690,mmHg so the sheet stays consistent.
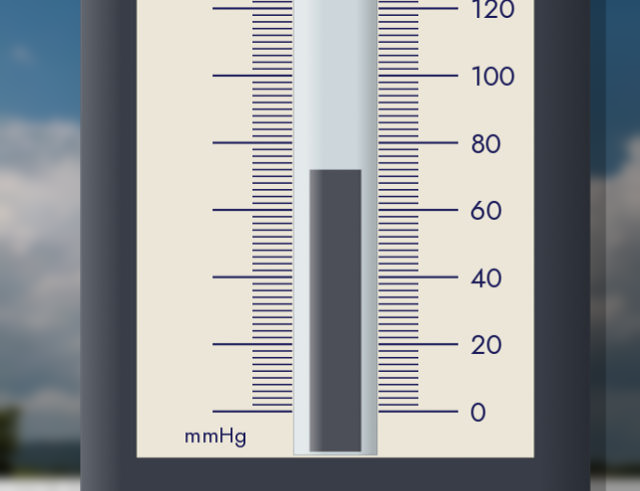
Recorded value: 72,mmHg
